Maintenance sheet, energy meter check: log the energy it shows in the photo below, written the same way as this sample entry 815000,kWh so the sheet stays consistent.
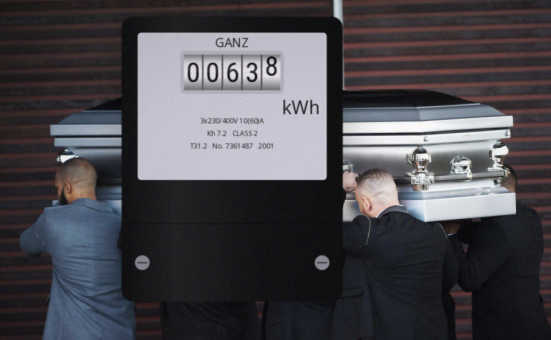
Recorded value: 638,kWh
